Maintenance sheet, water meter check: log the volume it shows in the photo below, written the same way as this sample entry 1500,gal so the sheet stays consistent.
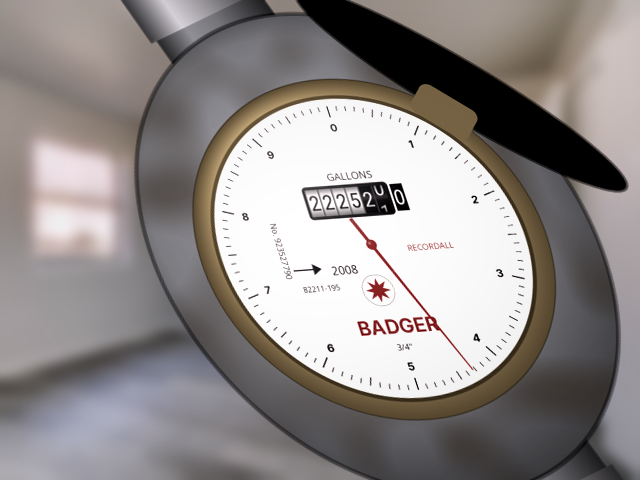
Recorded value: 2225204.3,gal
